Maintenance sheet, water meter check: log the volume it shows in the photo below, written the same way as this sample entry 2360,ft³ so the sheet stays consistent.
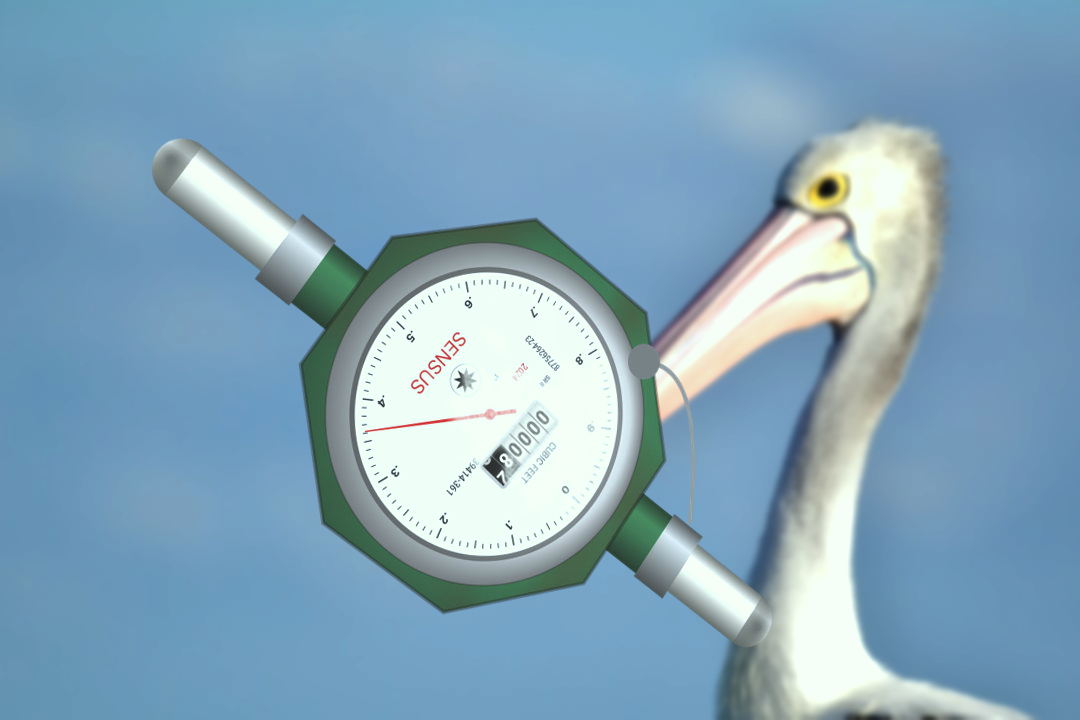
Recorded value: 82.36,ft³
